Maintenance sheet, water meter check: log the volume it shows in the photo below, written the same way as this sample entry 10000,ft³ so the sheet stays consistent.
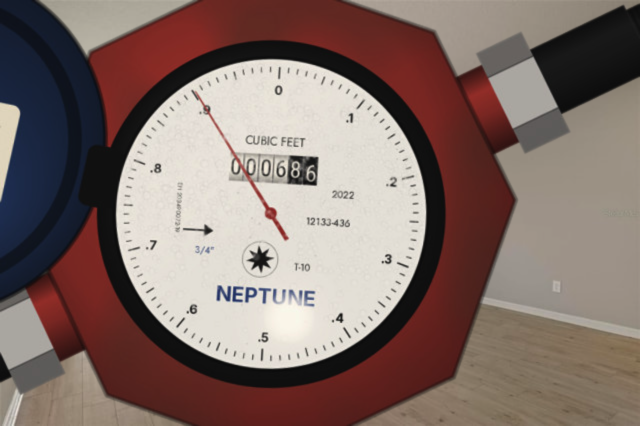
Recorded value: 685.90,ft³
